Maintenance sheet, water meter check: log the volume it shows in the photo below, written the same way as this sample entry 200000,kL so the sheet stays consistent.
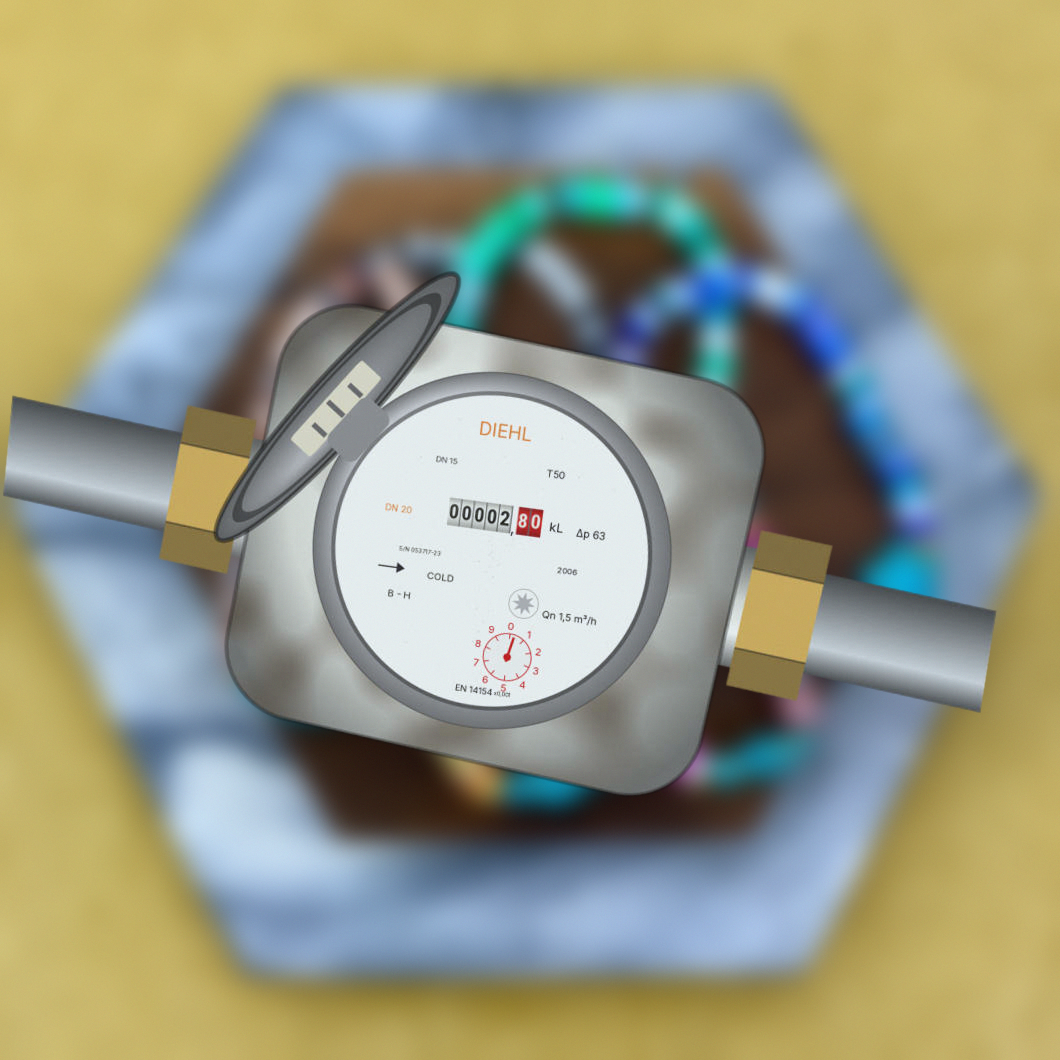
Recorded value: 2.800,kL
